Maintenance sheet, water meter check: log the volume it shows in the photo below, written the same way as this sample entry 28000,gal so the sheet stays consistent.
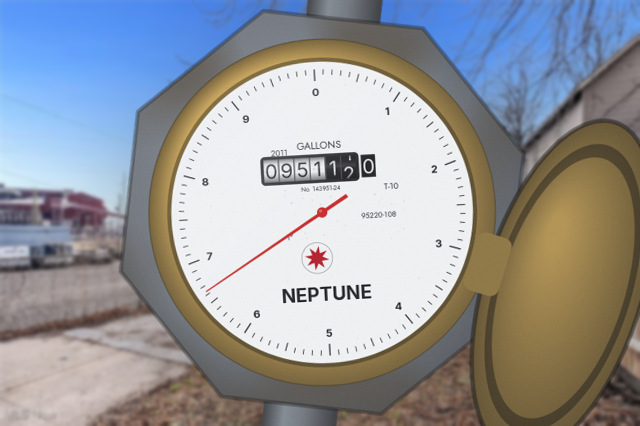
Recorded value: 951116.6,gal
